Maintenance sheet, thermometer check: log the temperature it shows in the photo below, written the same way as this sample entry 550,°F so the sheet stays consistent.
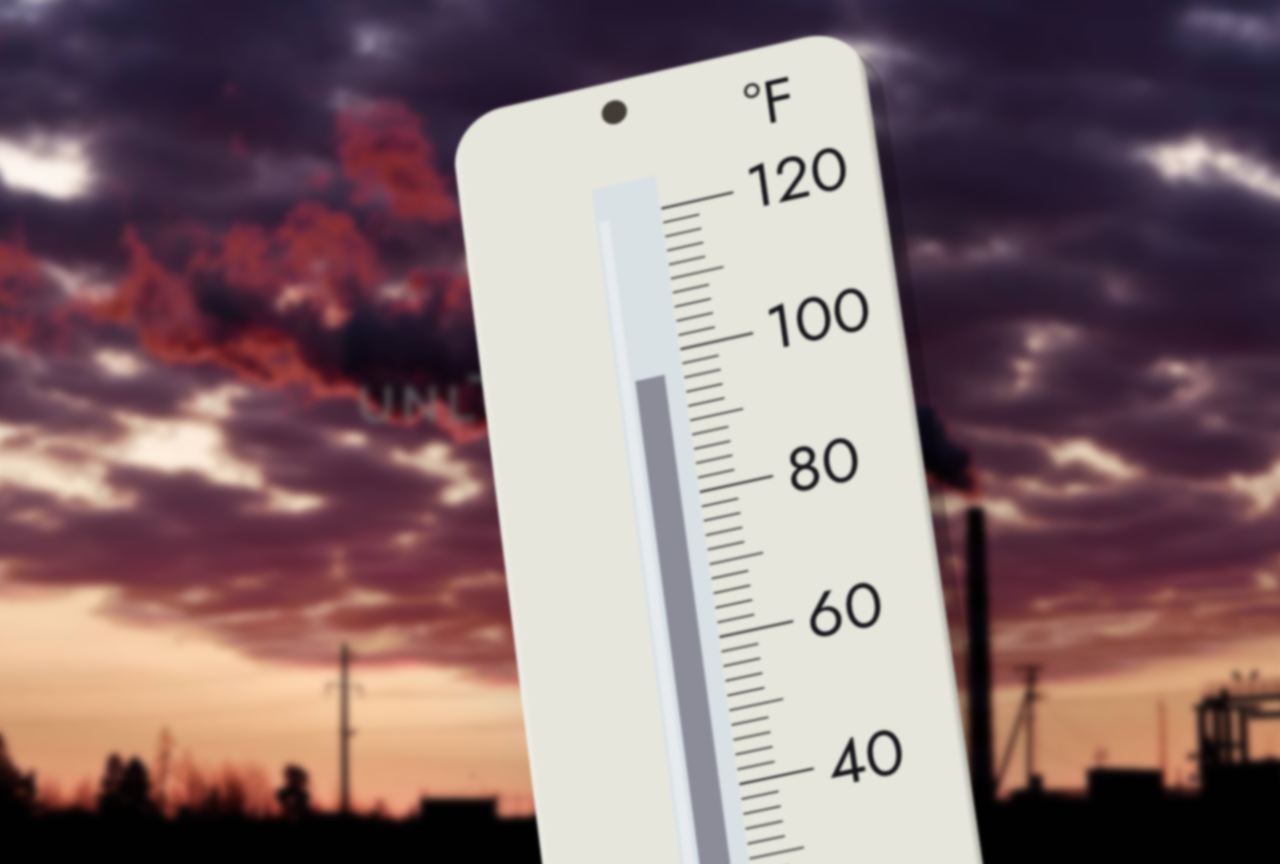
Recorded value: 97,°F
